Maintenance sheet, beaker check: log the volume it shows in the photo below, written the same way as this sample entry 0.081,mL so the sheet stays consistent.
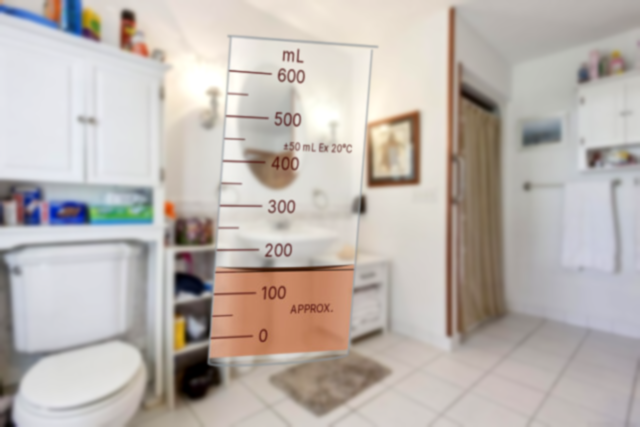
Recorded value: 150,mL
